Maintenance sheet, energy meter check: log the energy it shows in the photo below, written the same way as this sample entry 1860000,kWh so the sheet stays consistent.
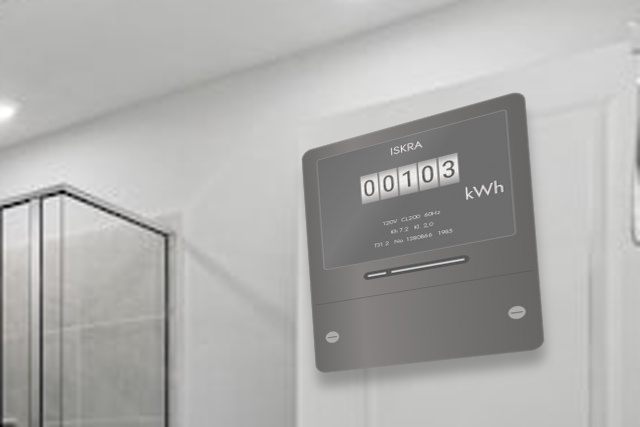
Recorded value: 103,kWh
